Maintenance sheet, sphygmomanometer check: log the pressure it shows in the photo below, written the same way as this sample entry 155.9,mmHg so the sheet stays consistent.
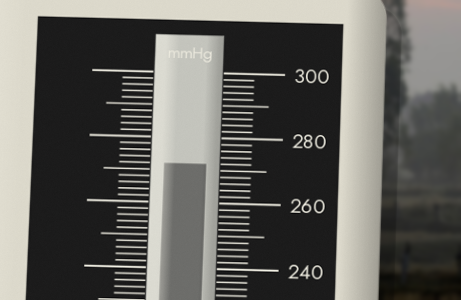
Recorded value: 272,mmHg
